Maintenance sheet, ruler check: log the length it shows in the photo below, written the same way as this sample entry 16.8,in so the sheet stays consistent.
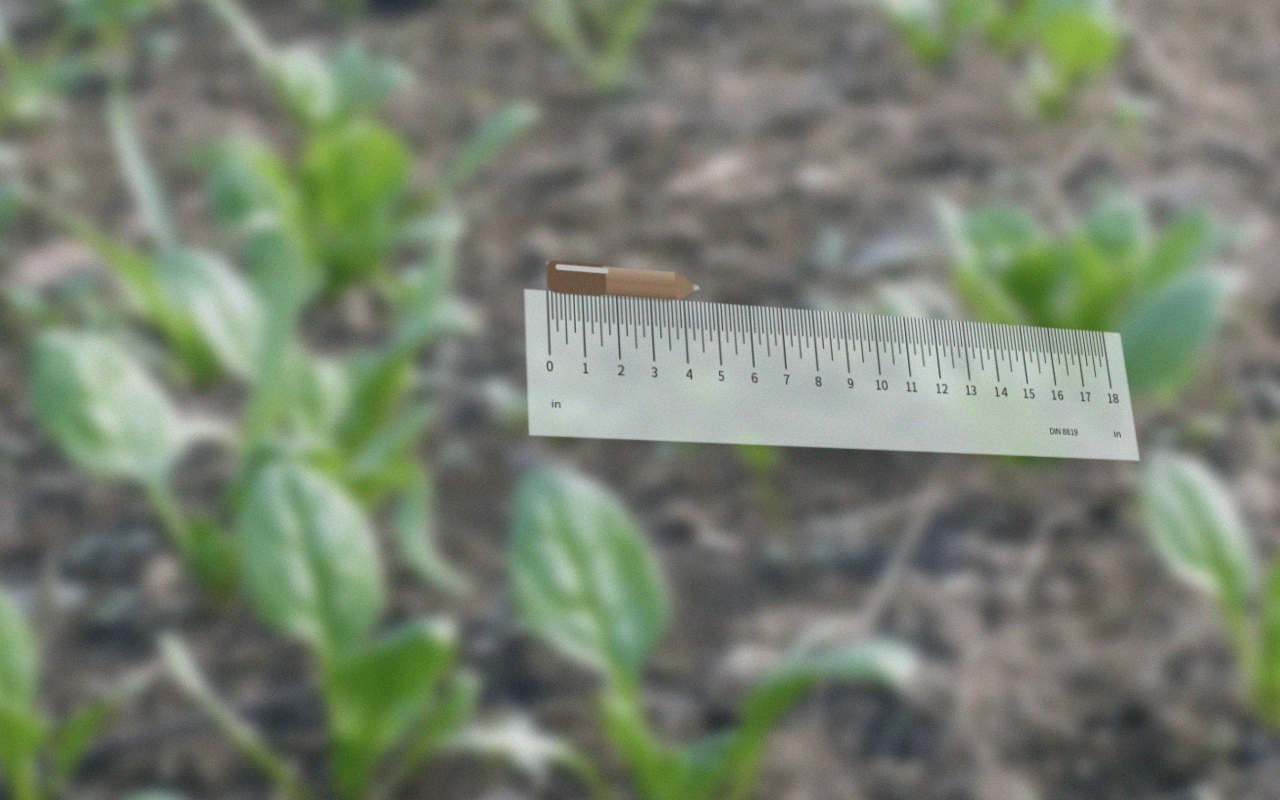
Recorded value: 4.5,in
